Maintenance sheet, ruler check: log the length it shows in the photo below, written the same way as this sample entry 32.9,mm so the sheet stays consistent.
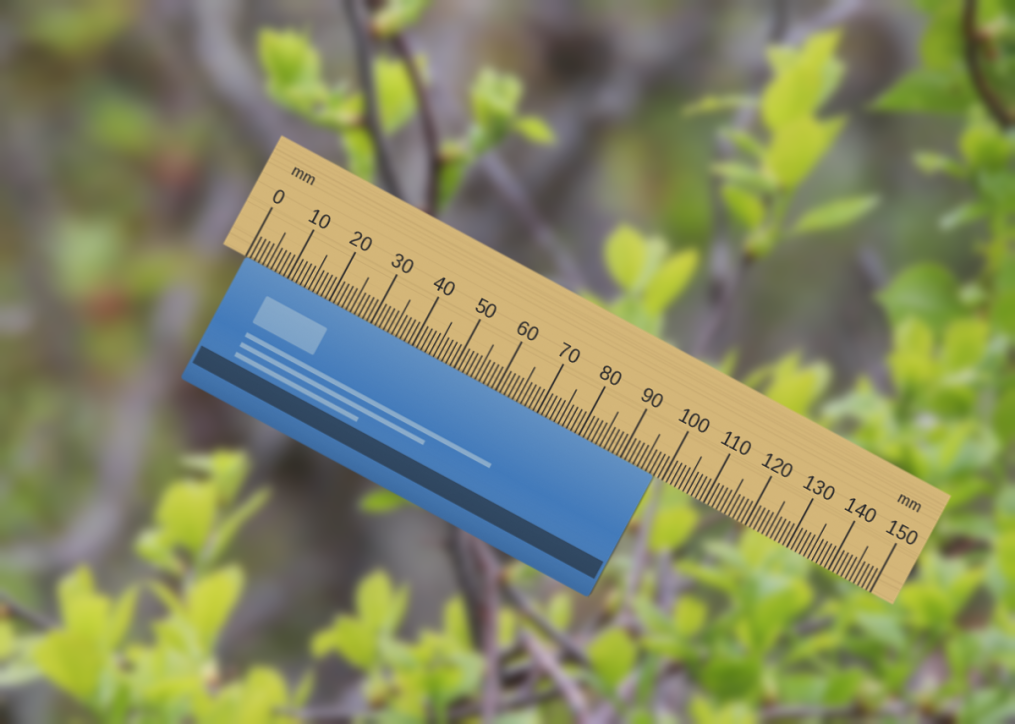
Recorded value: 98,mm
